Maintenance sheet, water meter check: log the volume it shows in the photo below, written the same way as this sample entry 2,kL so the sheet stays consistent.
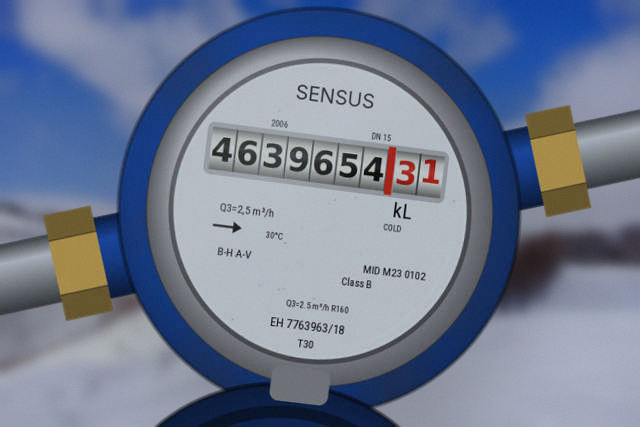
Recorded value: 4639654.31,kL
